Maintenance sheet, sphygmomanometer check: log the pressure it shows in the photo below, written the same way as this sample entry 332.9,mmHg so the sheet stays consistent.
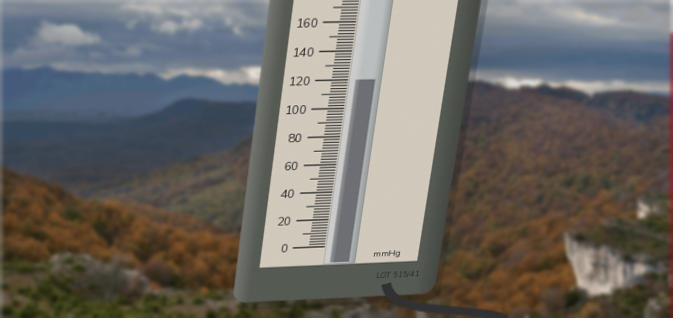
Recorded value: 120,mmHg
